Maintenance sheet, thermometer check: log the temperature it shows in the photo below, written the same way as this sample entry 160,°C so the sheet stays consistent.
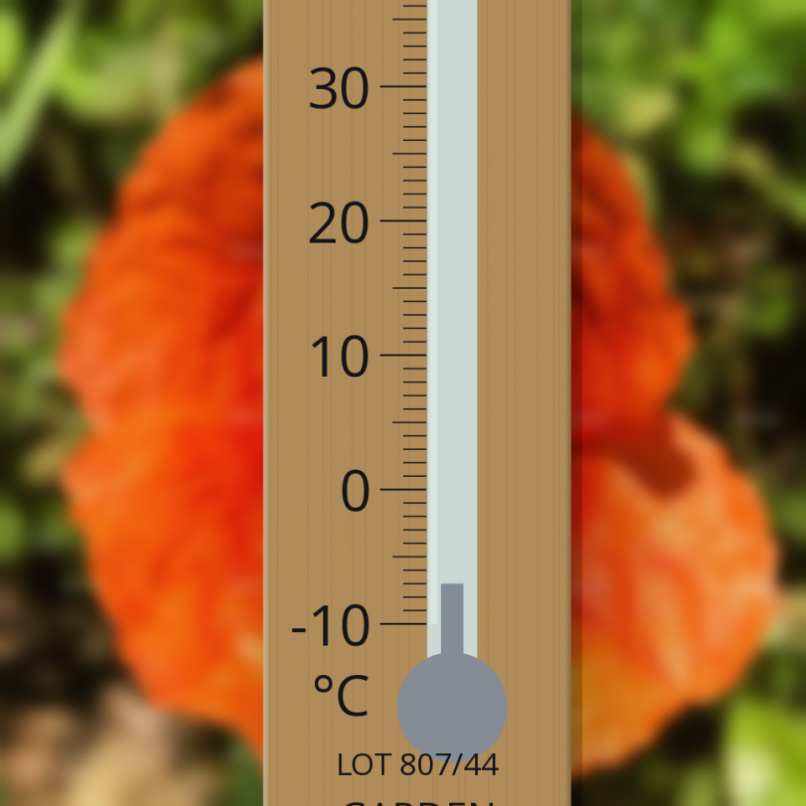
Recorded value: -7,°C
